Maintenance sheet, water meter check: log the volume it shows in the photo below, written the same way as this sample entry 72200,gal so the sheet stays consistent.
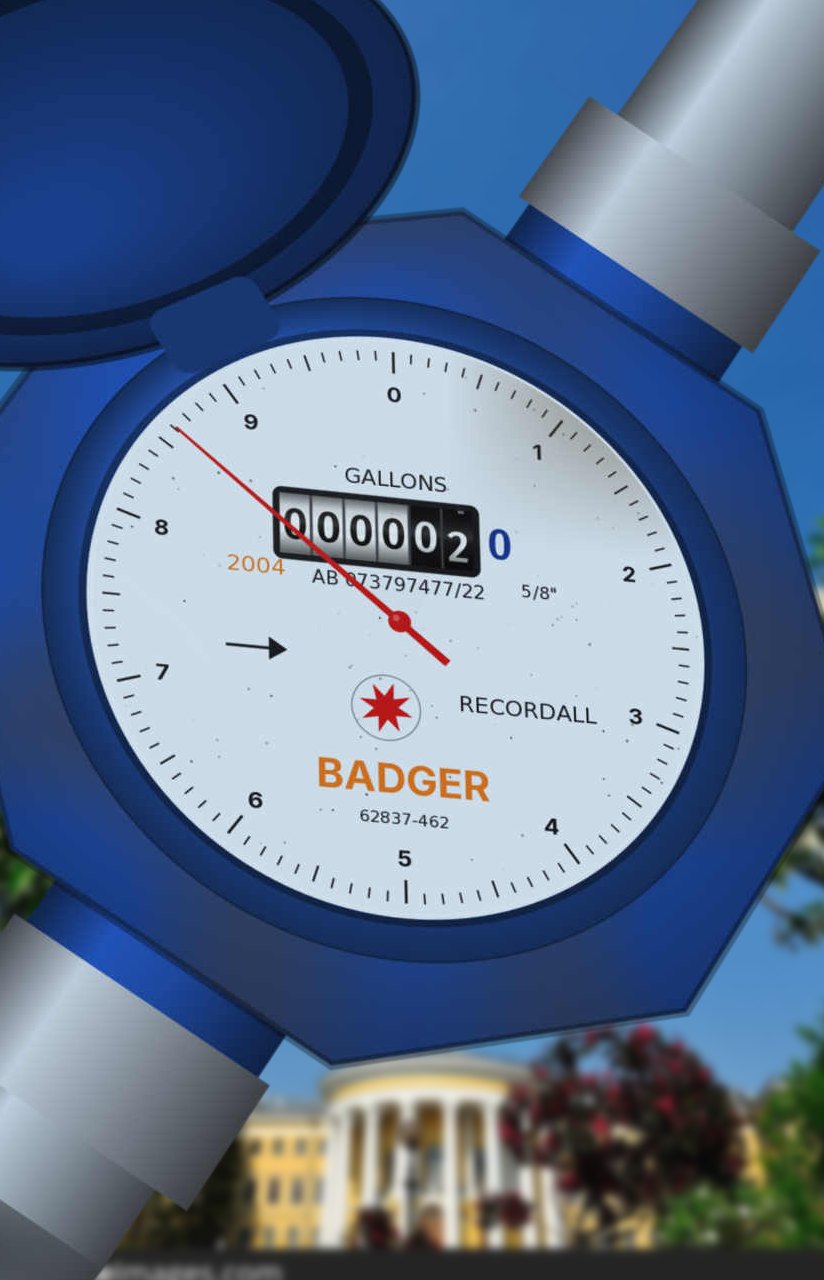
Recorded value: 18.6,gal
